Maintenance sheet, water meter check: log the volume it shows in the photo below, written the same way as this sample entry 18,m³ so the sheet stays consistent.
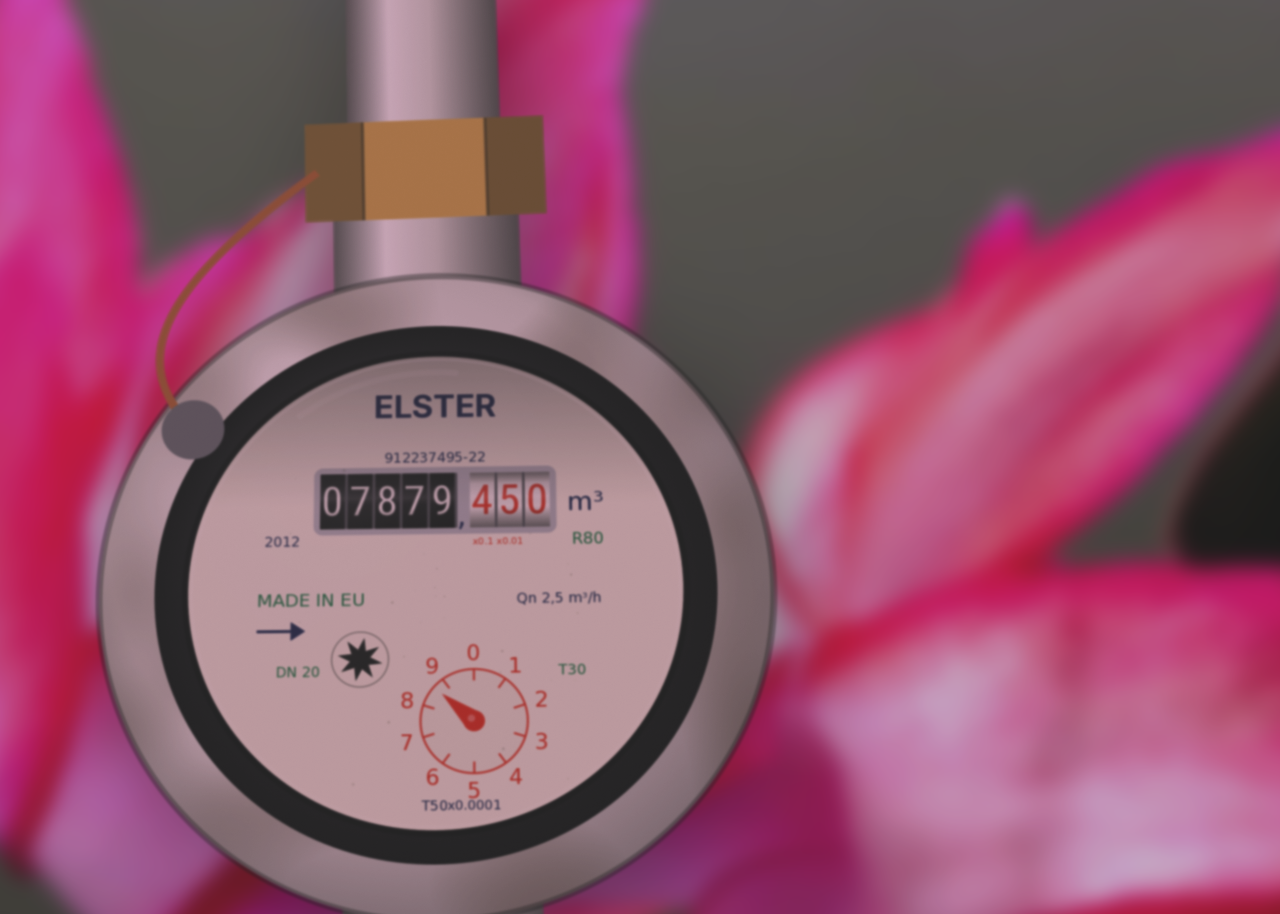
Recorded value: 7879.4508,m³
